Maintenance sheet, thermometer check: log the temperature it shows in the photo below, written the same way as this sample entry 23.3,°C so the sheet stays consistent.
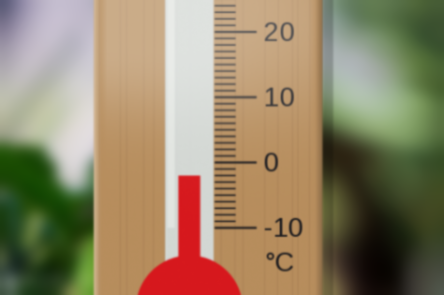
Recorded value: -2,°C
